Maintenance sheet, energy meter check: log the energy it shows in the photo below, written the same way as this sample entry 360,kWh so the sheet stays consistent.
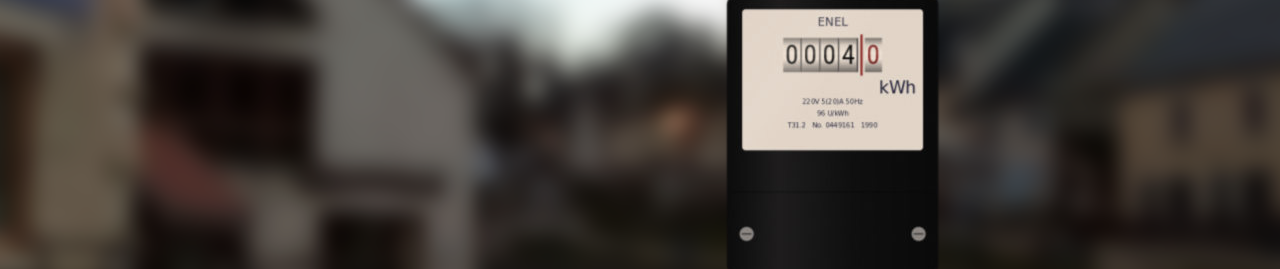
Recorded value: 4.0,kWh
